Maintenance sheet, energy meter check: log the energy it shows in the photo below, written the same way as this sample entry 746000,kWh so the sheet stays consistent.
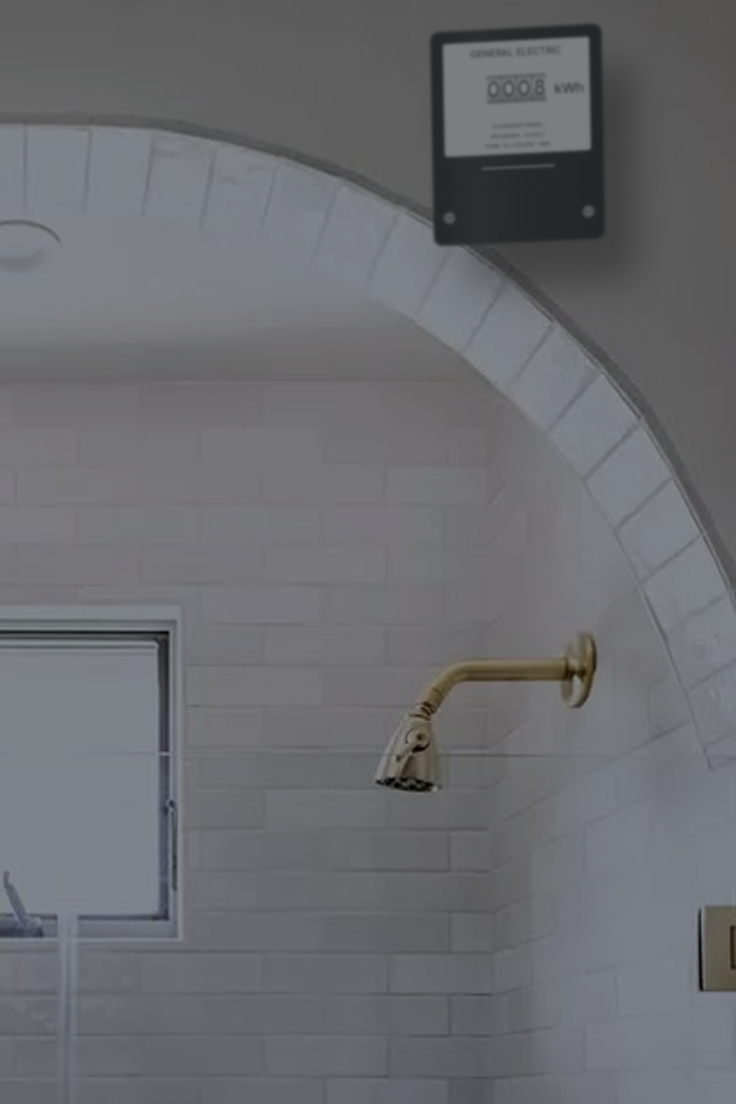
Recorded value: 8,kWh
